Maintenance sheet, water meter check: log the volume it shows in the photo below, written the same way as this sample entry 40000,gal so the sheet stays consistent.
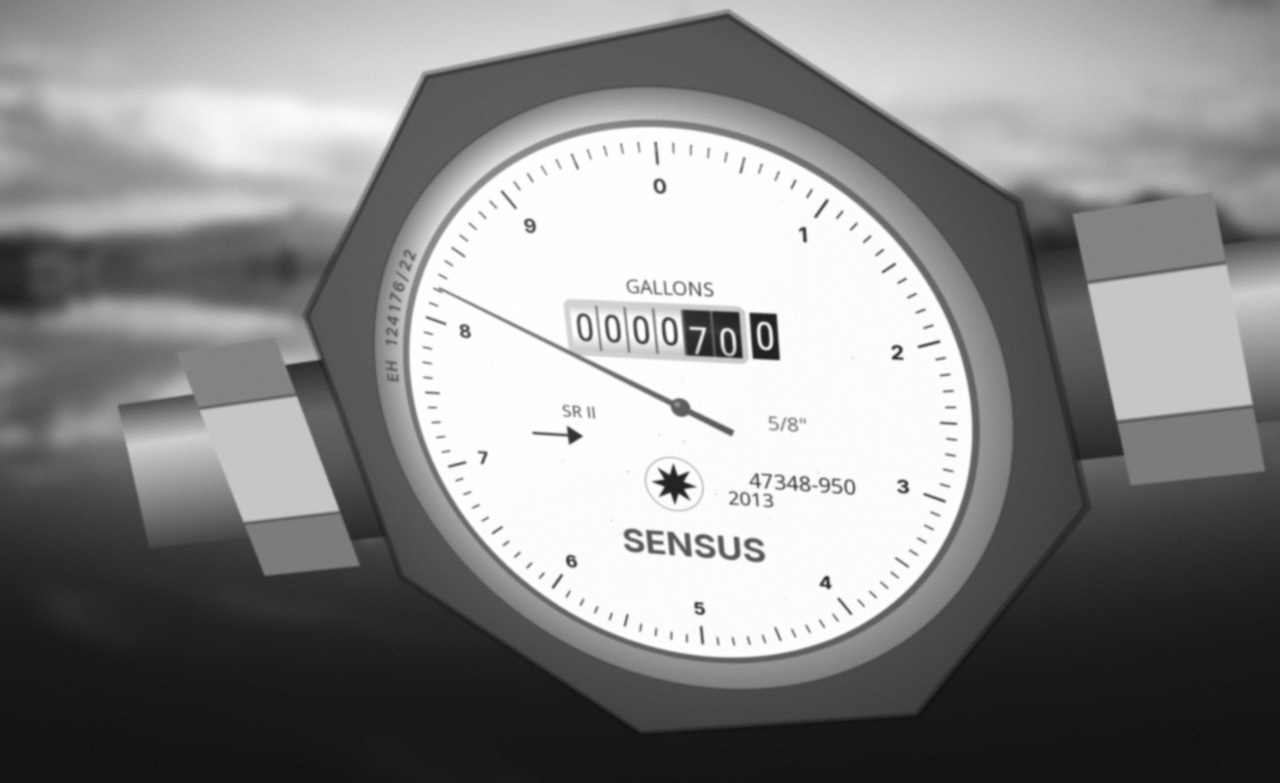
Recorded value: 698.2,gal
